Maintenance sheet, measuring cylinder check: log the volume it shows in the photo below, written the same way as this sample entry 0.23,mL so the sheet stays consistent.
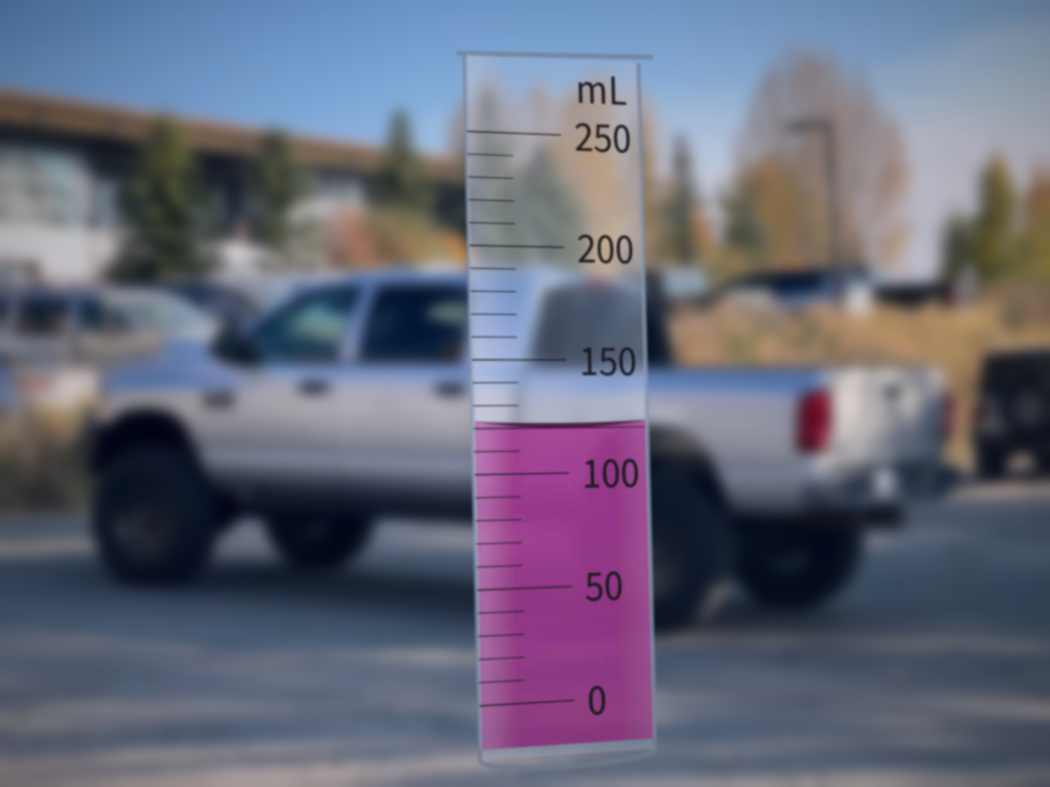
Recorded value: 120,mL
